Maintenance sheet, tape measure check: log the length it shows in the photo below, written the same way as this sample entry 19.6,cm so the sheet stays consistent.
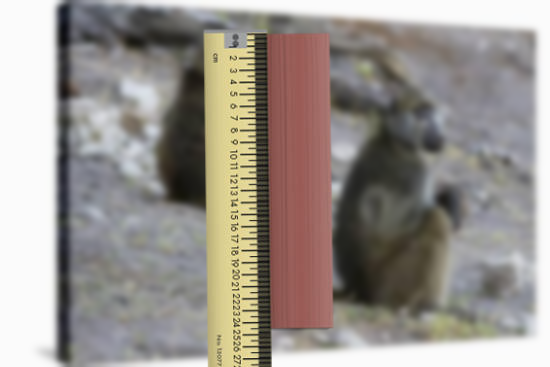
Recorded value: 24.5,cm
